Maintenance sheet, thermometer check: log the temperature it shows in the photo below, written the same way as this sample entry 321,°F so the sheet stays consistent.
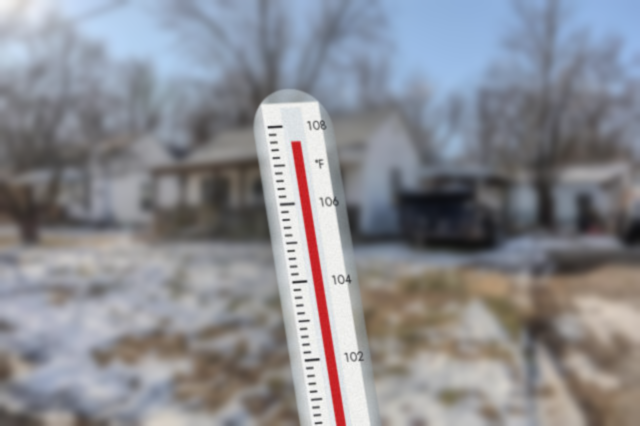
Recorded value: 107.6,°F
